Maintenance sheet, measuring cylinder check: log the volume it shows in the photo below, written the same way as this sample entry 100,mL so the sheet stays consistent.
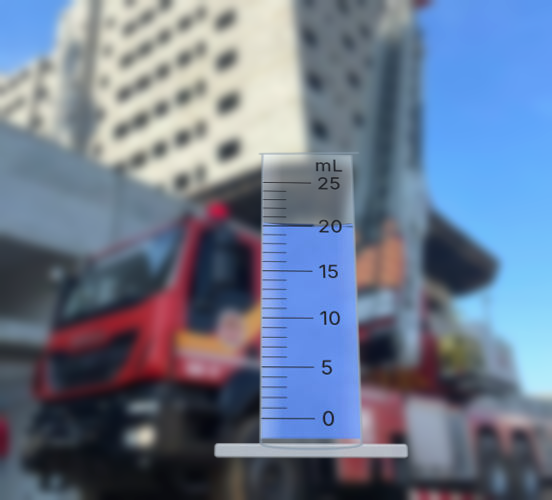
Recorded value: 20,mL
